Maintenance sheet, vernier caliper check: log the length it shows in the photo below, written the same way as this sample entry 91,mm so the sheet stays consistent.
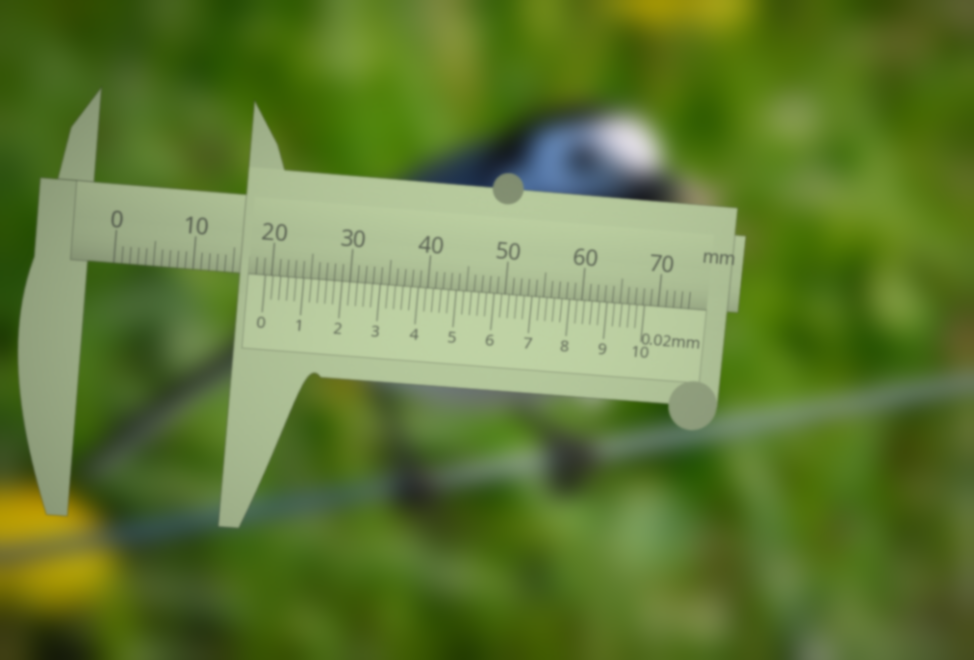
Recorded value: 19.2,mm
